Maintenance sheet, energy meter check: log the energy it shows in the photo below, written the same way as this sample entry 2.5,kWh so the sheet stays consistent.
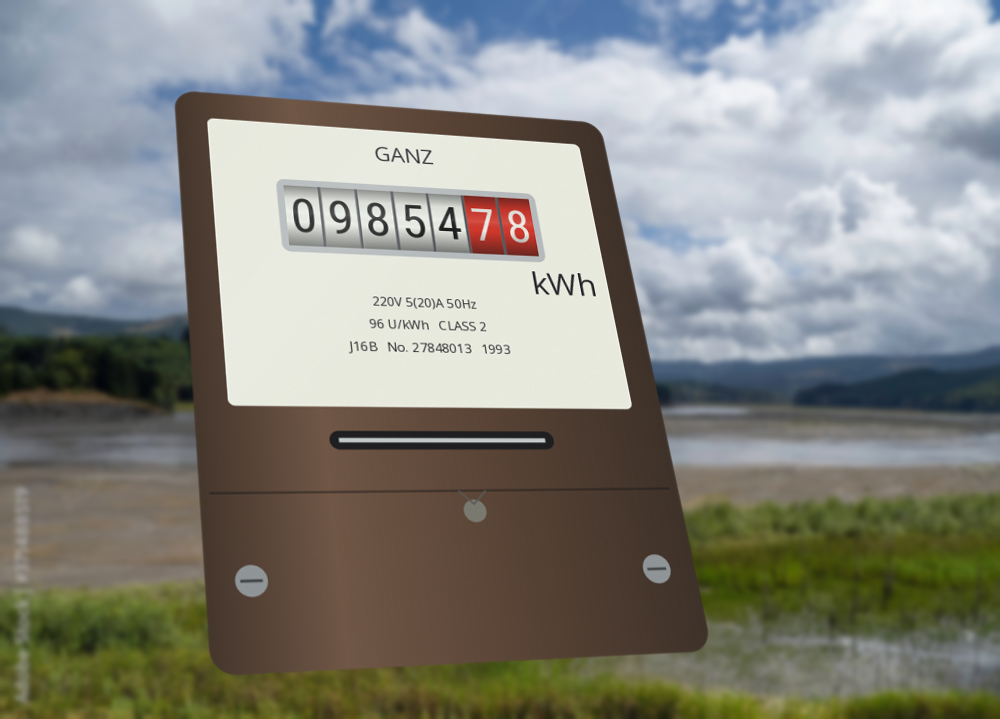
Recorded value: 9854.78,kWh
